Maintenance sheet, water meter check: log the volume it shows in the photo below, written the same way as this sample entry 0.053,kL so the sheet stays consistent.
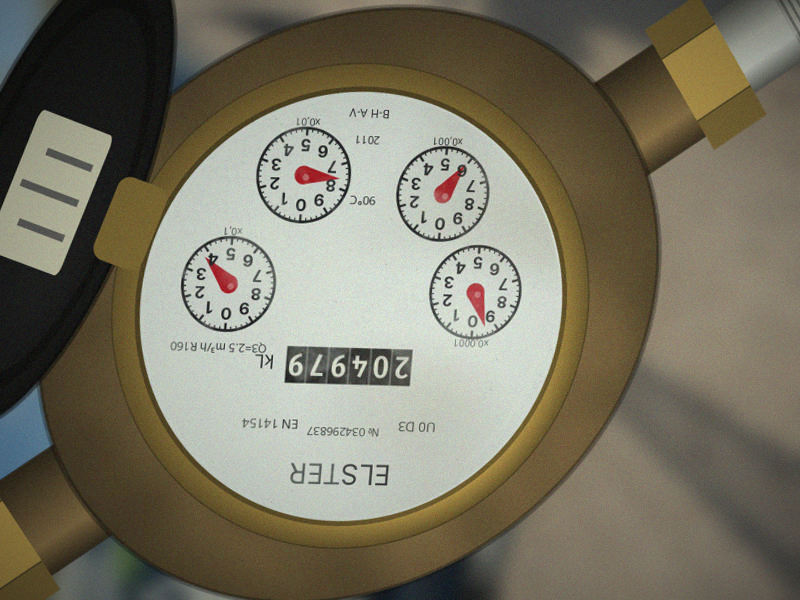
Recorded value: 204979.3759,kL
